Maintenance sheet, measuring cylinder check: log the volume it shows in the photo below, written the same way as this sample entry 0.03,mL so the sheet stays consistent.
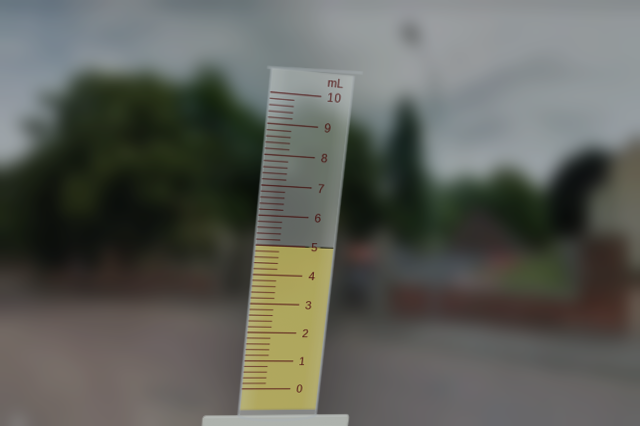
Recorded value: 5,mL
